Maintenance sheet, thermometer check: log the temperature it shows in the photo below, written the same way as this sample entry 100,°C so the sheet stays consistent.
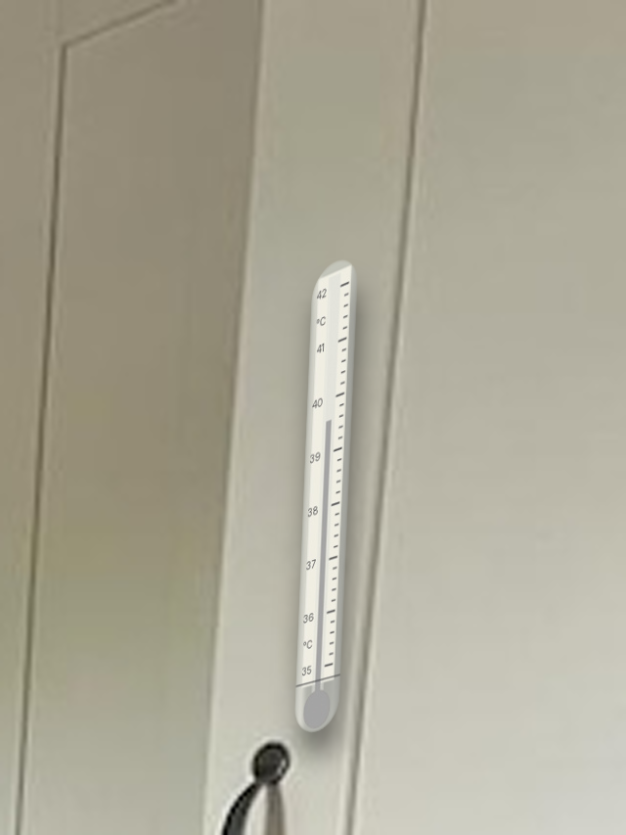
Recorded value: 39.6,°C
